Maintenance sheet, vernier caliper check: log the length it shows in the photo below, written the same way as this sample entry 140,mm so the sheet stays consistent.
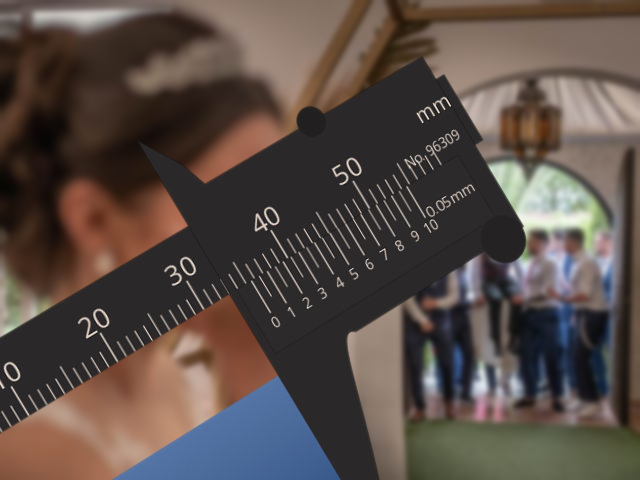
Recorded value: 35.6,mm
